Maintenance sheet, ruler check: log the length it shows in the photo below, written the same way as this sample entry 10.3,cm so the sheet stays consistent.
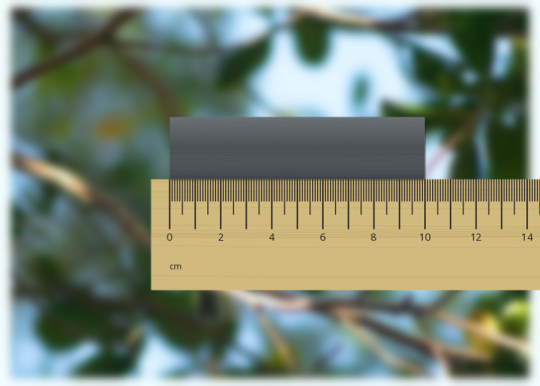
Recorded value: 10,cm
